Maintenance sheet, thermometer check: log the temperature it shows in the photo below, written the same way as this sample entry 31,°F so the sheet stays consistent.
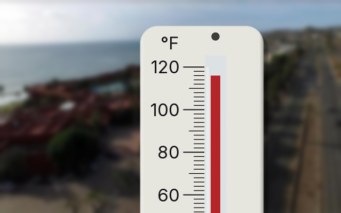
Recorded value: 116,°F
